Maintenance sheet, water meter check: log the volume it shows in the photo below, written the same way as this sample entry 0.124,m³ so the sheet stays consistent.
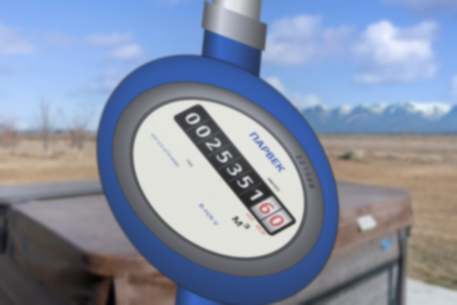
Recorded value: 25351.60,m³
